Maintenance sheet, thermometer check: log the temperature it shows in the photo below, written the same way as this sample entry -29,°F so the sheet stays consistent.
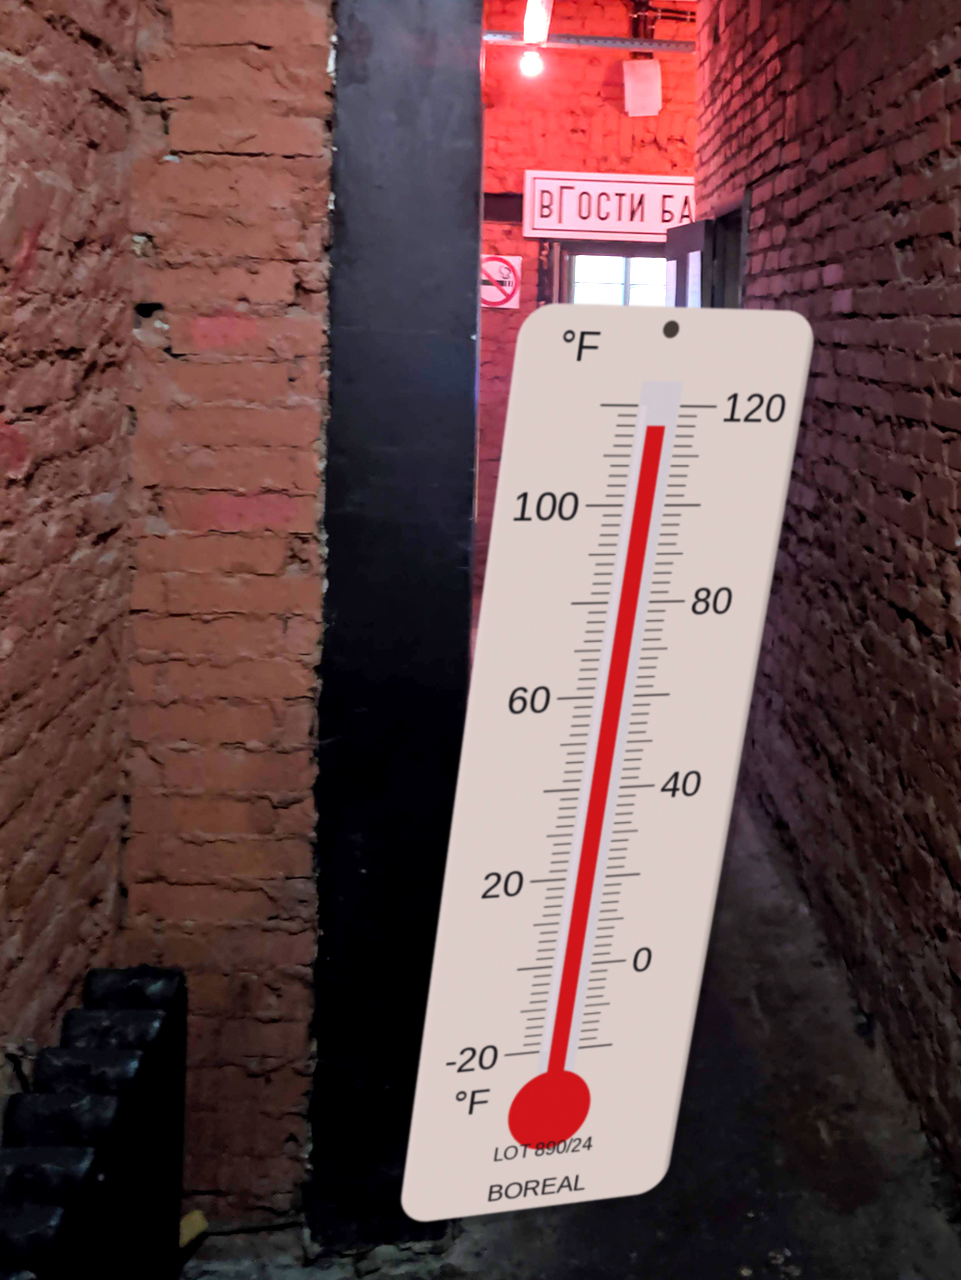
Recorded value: 116,°F
